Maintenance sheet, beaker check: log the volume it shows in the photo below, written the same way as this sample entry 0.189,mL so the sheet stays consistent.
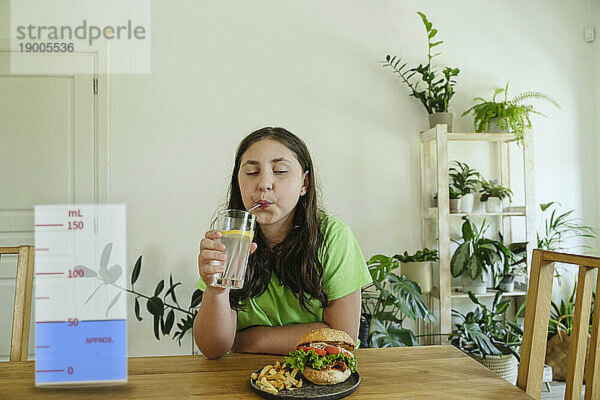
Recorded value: 50,mL
